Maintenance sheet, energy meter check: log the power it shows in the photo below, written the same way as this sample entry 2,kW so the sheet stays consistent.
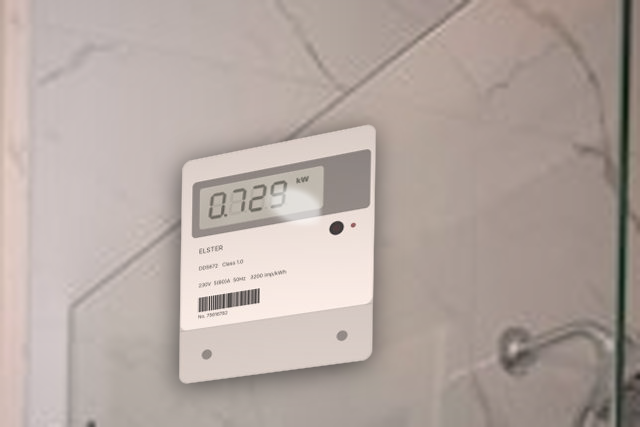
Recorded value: 0.729,kW
